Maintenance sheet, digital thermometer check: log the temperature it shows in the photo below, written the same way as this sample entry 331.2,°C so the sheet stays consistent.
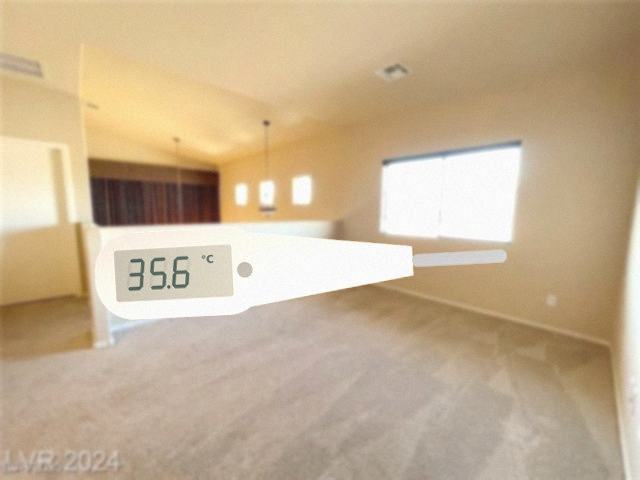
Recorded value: 35.6,°C
